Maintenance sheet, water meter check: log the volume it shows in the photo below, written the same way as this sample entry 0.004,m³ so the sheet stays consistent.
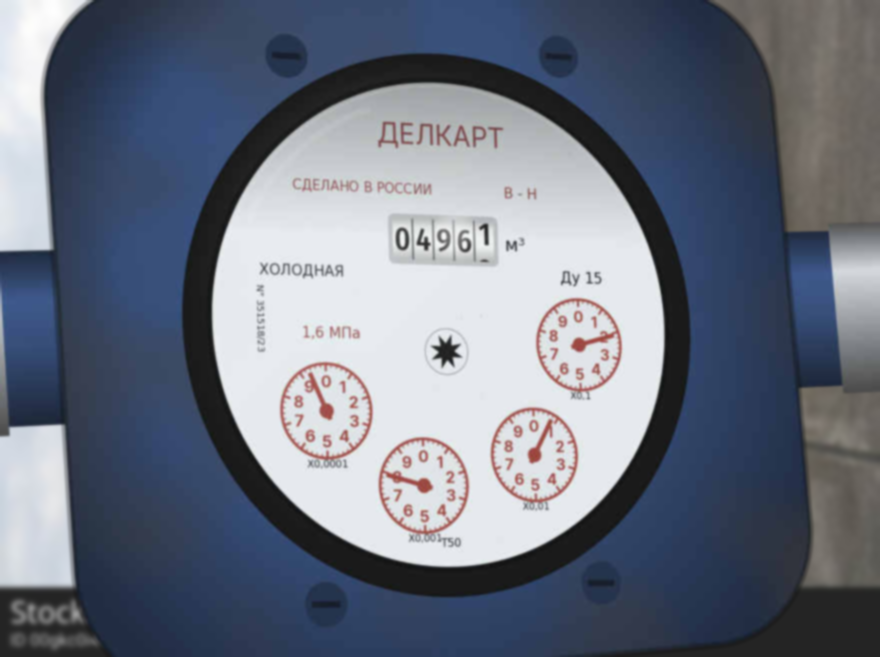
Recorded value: 4961.2079,m³
